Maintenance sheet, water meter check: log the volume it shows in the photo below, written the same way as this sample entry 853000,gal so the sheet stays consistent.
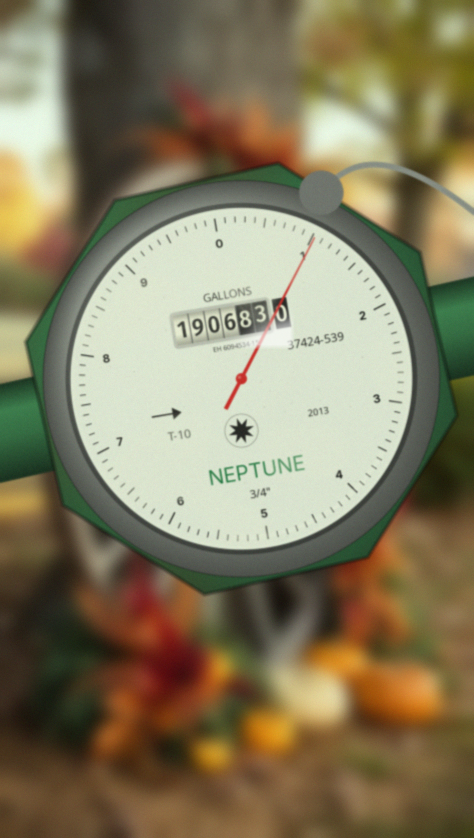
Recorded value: 1906831.0,gal
